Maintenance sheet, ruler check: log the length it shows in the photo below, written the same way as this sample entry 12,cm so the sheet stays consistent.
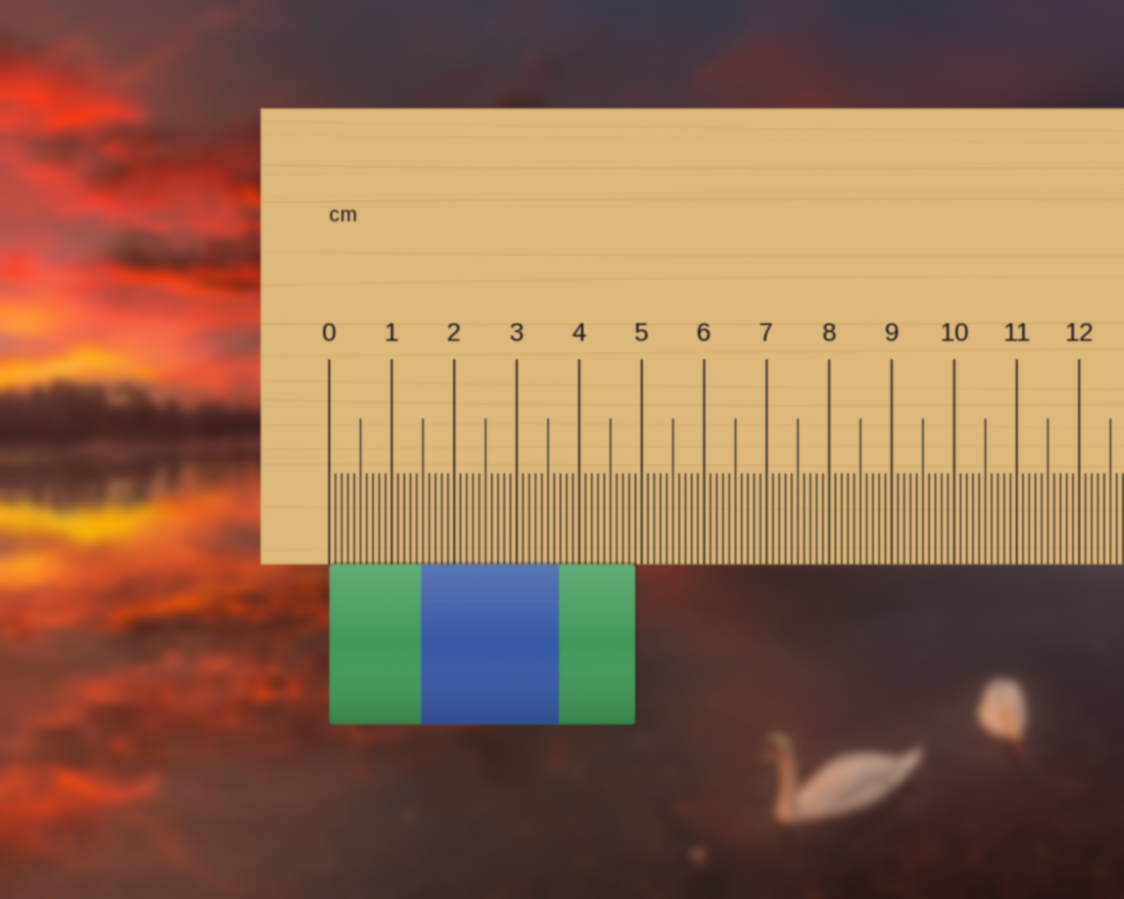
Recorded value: 4.9,cm
